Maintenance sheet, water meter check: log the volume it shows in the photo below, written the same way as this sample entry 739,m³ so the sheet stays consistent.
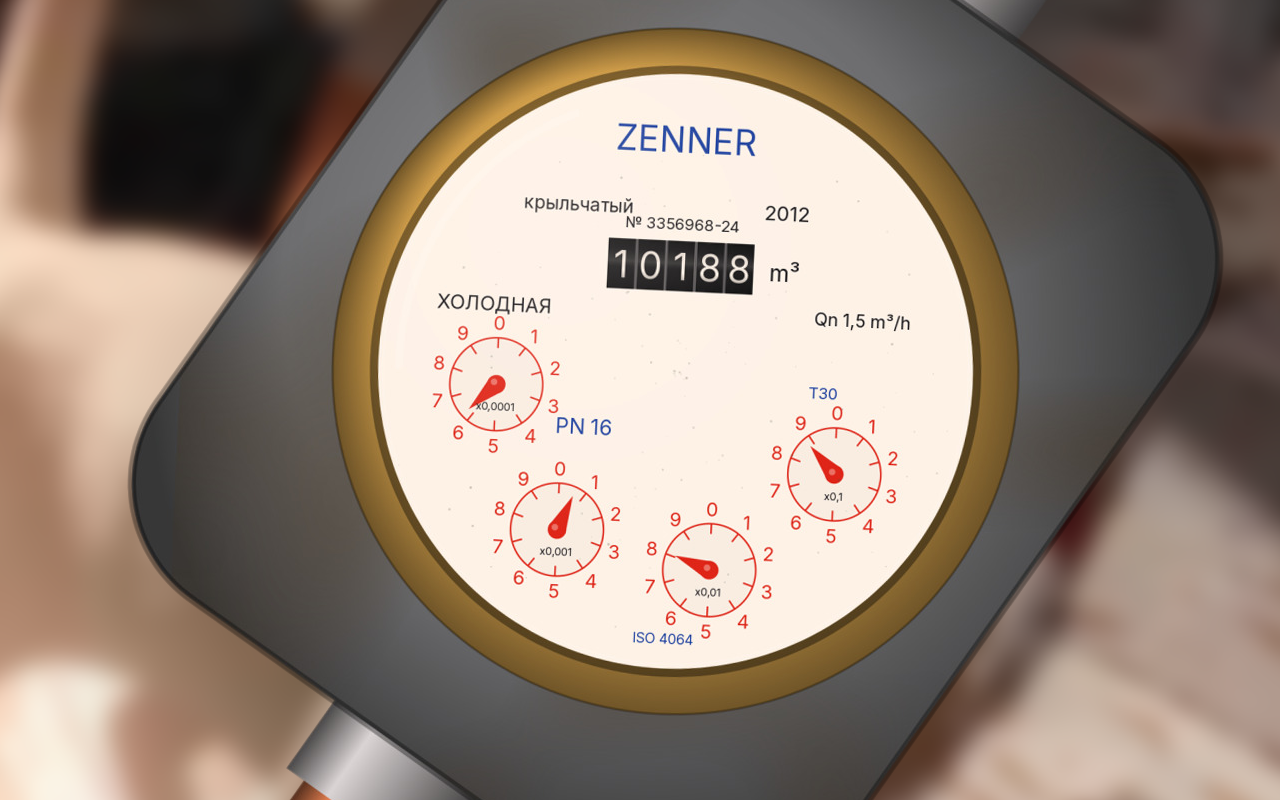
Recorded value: 10188.8806,m³
